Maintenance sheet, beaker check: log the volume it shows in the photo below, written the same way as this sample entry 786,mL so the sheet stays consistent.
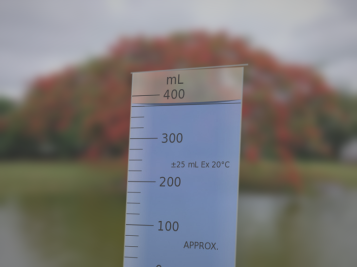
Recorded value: 375,mL
